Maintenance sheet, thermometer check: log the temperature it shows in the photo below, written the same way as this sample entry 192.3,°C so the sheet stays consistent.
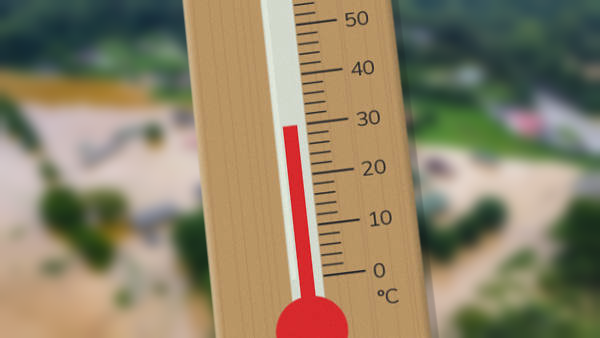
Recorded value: 30,°C
